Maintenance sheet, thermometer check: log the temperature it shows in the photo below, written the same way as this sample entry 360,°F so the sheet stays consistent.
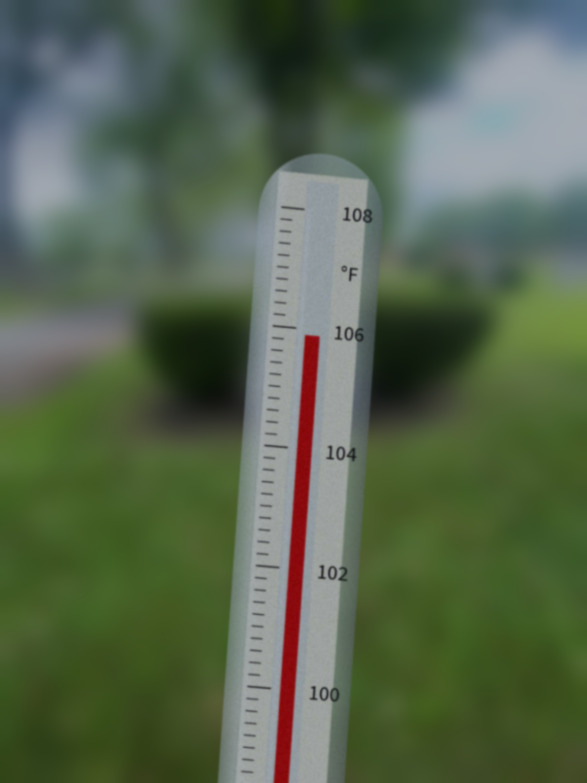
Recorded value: 105.9,°F
